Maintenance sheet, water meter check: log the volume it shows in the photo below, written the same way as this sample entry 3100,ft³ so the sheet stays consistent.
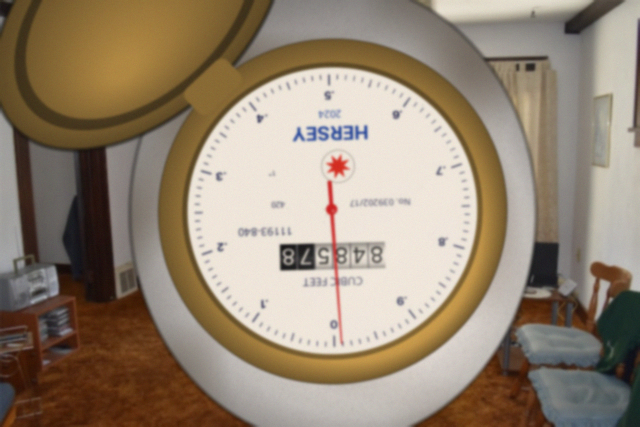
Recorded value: 848577.99,ft³
